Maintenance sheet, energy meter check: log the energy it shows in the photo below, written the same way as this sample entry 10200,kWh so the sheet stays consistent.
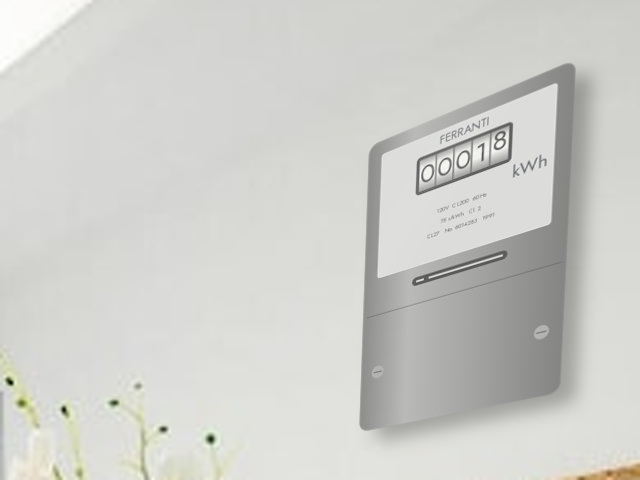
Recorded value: 18,kWh
